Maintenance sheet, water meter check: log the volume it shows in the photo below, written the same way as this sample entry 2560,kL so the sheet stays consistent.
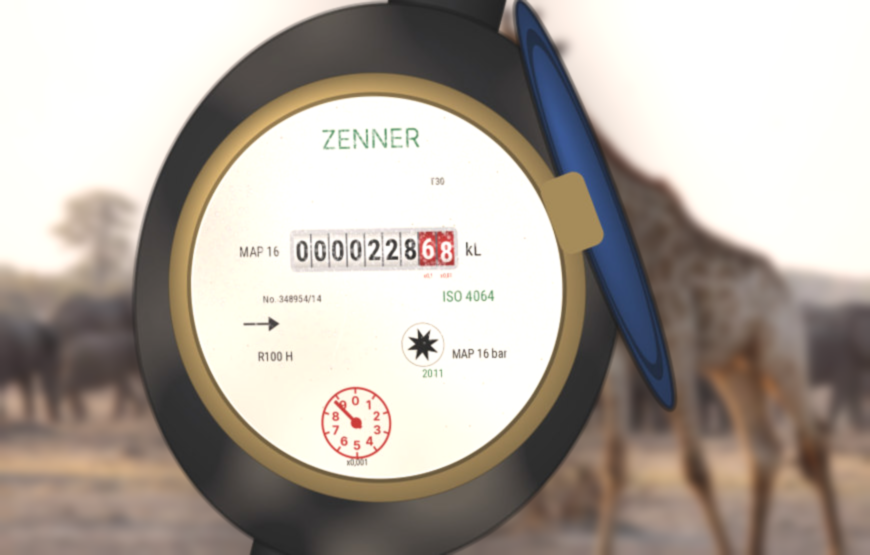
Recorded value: 228.678,kL
